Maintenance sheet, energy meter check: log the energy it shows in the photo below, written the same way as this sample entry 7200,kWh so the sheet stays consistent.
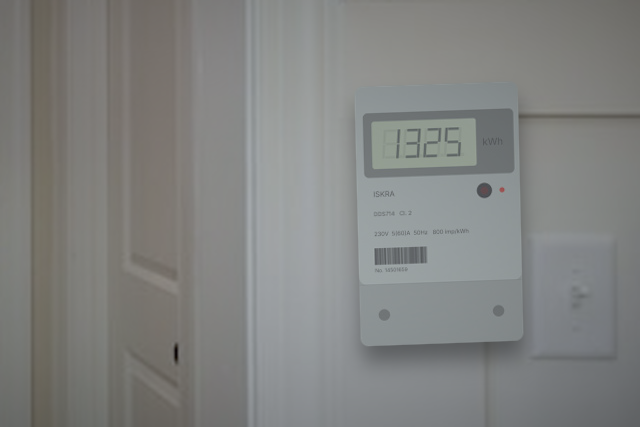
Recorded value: 1325,kWh
